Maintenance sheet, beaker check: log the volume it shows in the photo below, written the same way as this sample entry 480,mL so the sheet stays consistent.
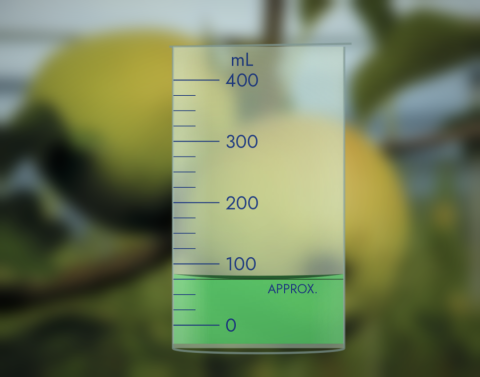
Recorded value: 75,mL
